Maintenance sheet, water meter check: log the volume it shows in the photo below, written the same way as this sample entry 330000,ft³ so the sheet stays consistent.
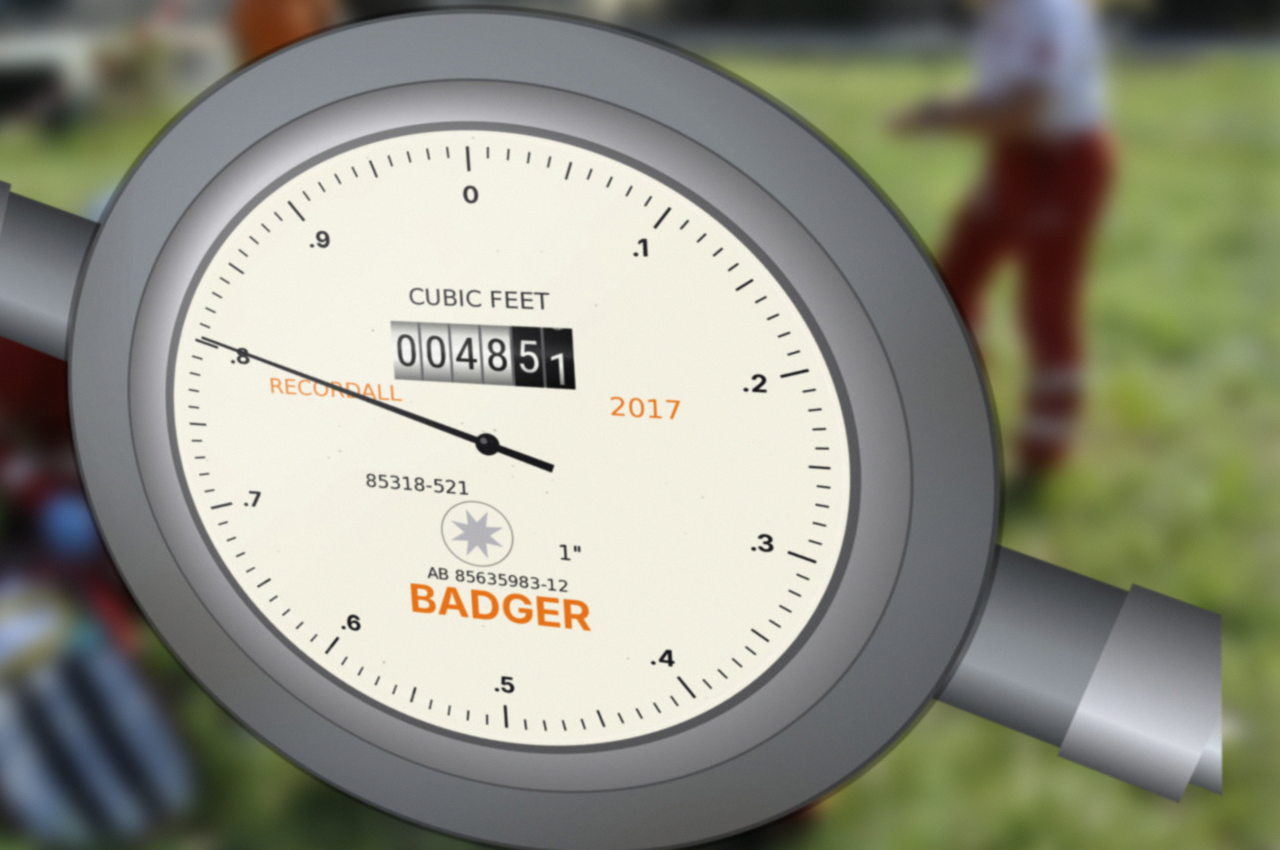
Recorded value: 4850.80,ft³
